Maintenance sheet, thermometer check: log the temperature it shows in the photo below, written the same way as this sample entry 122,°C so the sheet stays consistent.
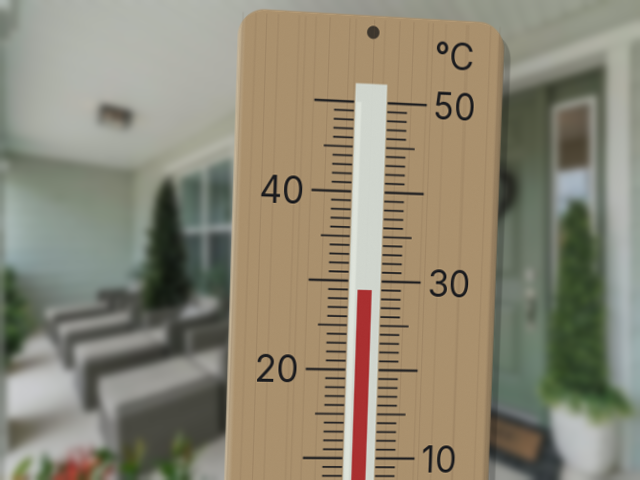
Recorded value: 29,°C
